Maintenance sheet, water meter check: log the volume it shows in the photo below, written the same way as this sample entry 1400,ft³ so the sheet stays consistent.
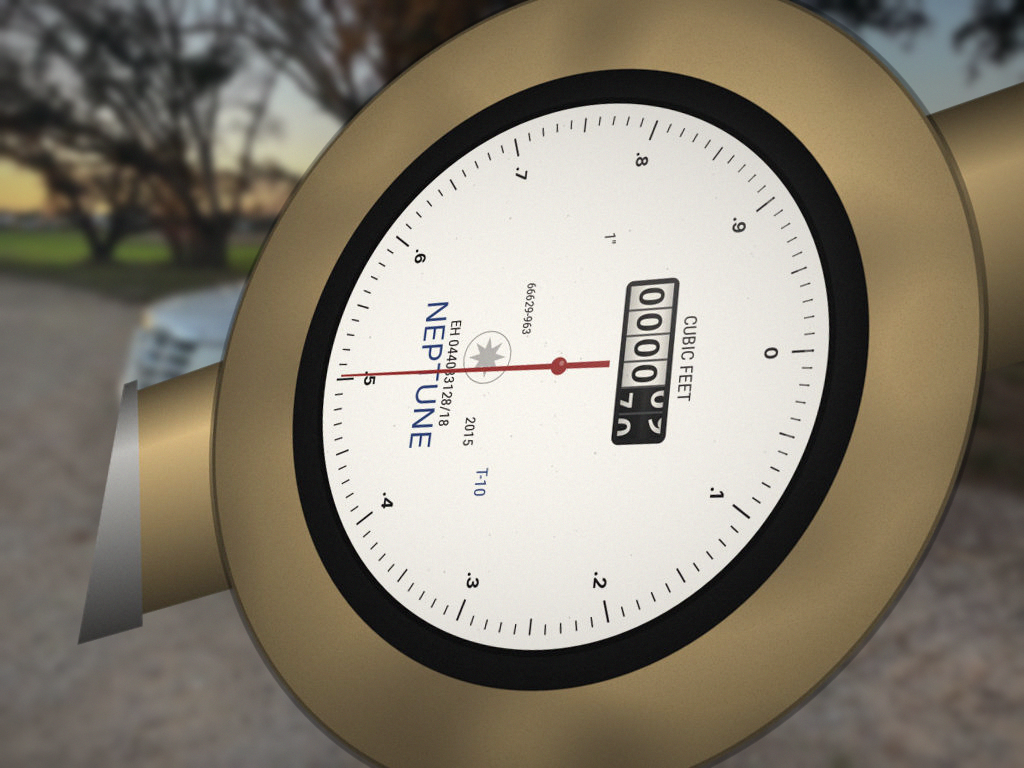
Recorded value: 69.50,ft³
